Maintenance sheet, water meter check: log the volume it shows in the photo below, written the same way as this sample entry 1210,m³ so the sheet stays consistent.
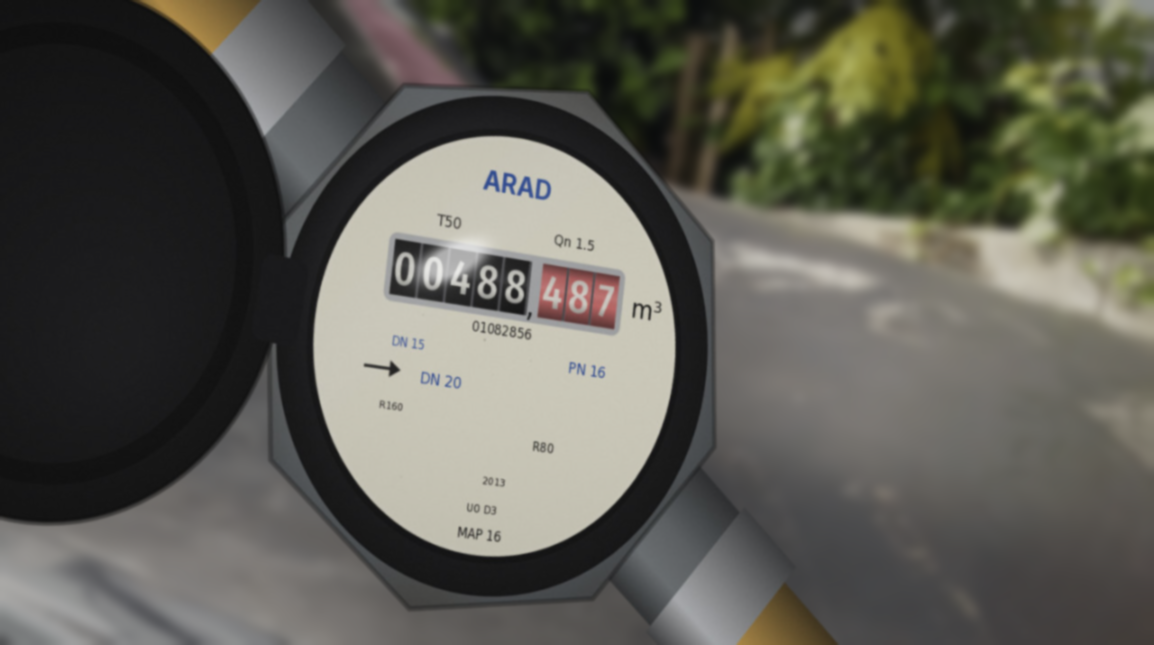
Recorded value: 488.487,m³
